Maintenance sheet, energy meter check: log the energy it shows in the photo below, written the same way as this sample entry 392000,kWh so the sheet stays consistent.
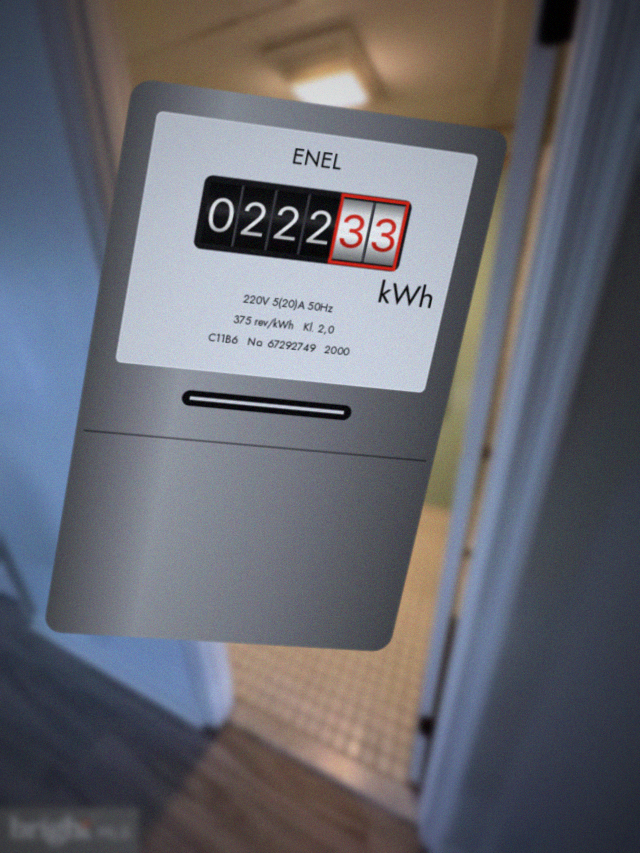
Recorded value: 222.33,kWh
